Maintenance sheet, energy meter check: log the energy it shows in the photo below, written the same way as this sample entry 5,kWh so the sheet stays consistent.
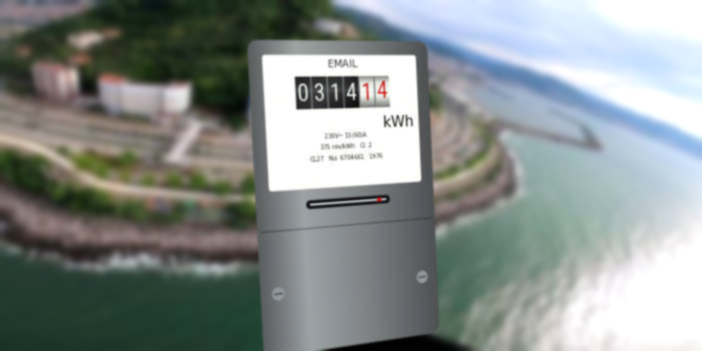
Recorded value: 314.14,kWh
